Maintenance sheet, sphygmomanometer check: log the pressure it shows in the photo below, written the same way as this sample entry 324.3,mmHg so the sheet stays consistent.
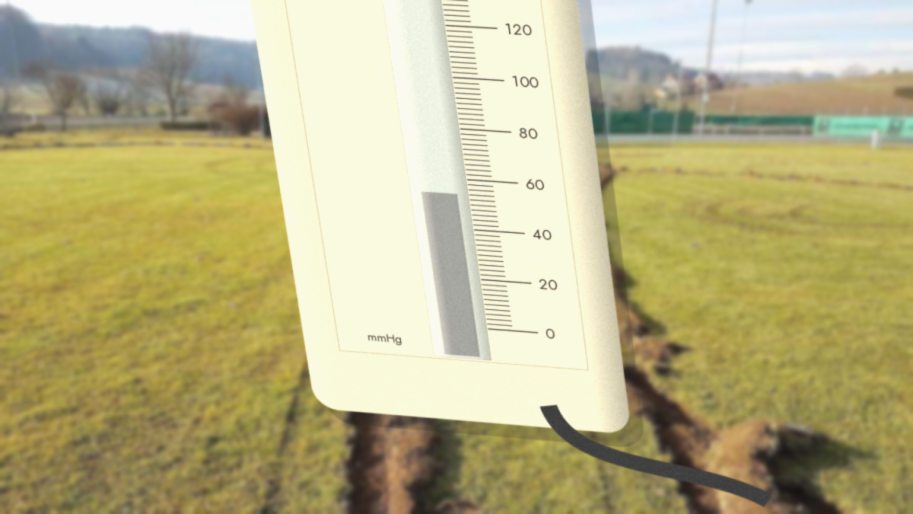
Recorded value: 54,mmHg
